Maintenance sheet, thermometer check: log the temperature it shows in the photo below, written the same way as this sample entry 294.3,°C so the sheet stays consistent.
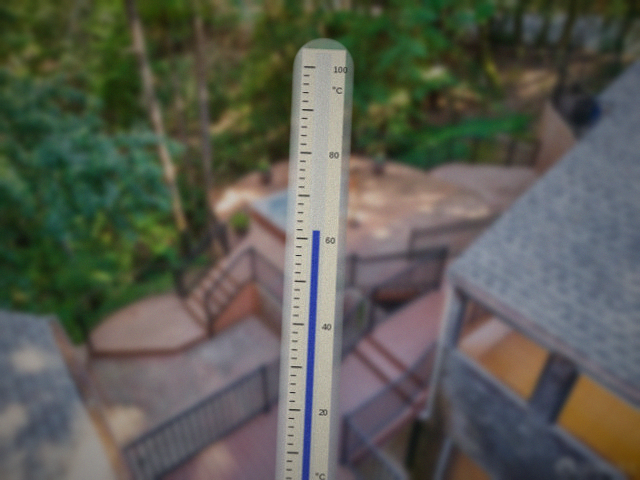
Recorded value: 62,°C
